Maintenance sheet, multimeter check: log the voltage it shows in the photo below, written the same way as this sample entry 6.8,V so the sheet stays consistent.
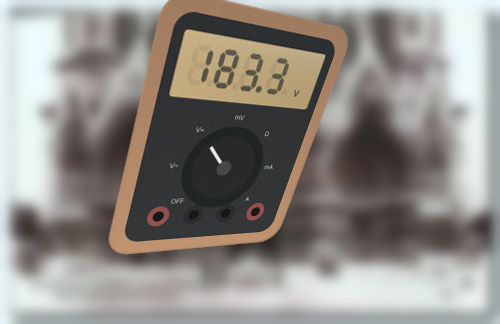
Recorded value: 183.3,V
